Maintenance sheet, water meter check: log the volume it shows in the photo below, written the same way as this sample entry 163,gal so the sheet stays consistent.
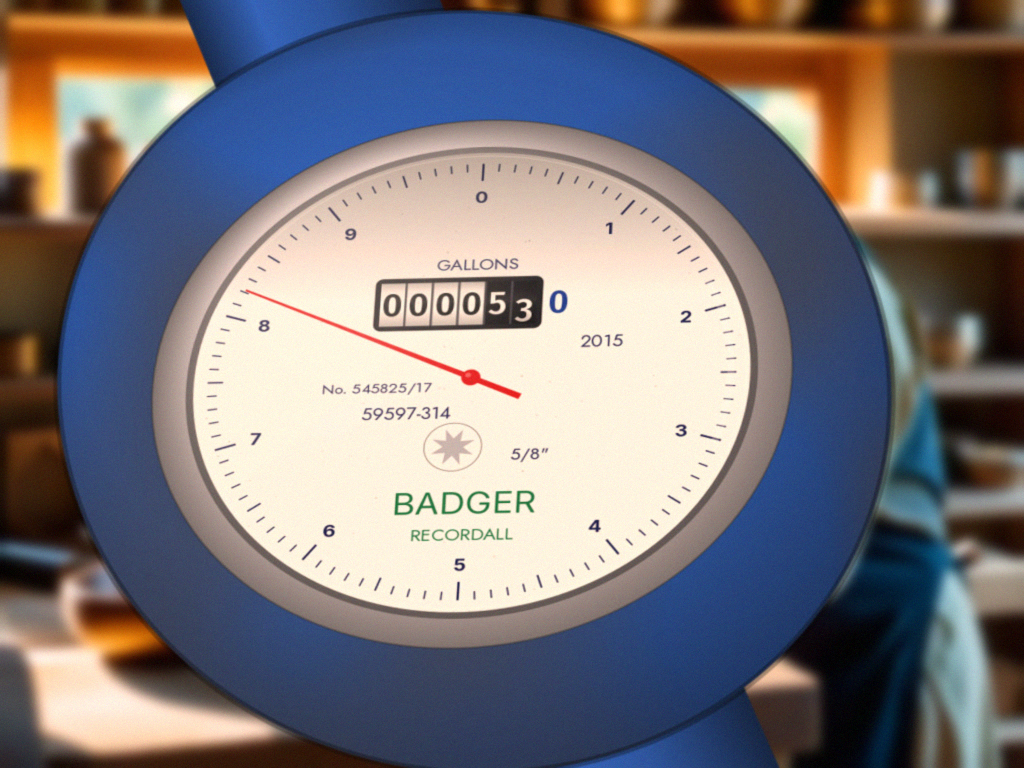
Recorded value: 528.2,gal
